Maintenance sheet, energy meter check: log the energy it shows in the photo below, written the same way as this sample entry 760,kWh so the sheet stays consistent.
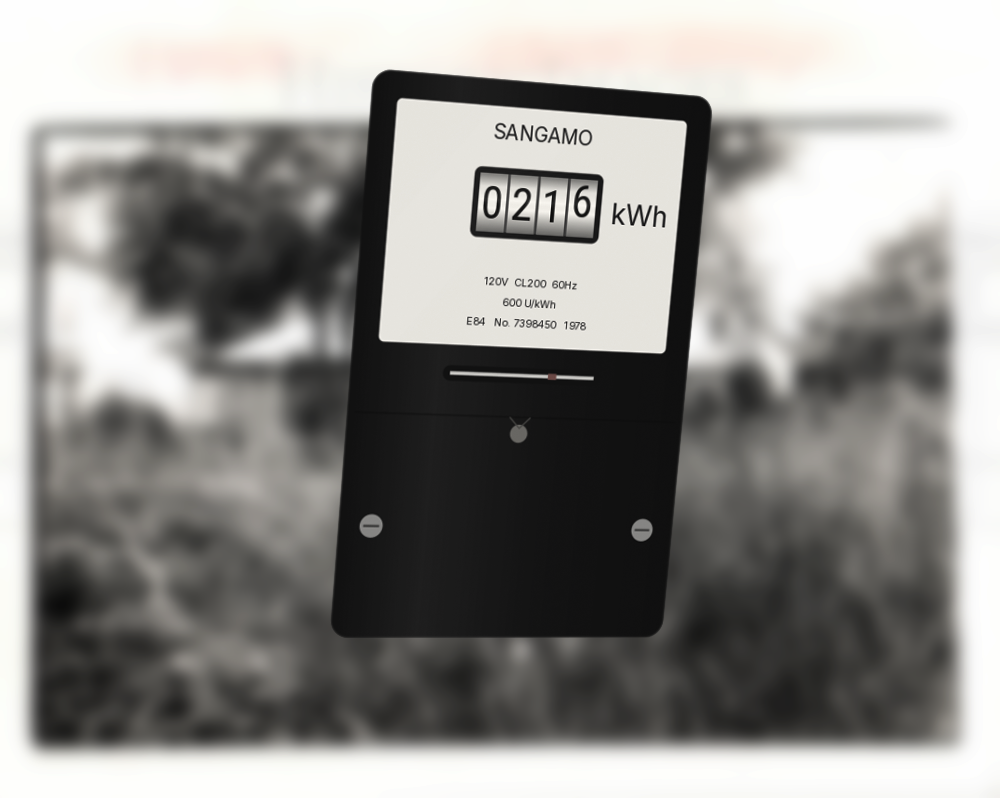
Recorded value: 216,kWh
